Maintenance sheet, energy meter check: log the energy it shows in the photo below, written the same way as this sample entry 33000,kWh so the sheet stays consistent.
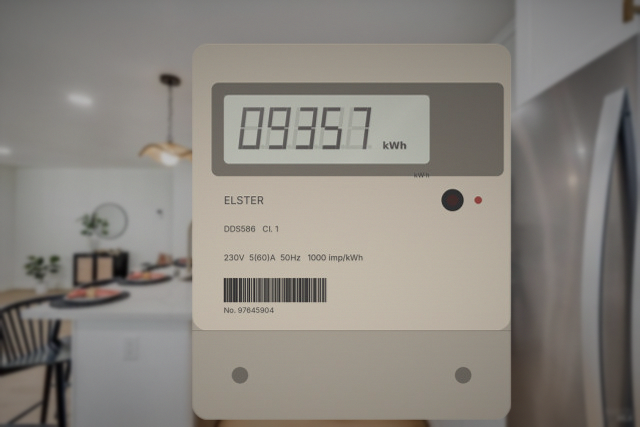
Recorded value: 9357,kWh
